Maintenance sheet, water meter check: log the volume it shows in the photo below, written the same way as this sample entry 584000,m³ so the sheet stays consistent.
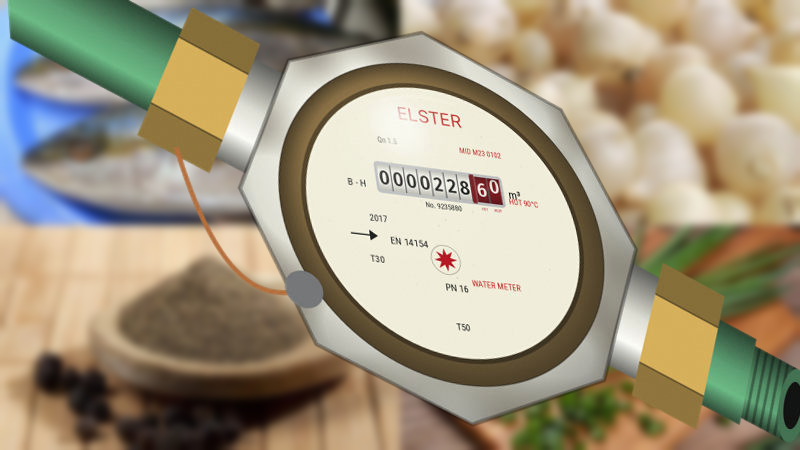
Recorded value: 228.60,m³
